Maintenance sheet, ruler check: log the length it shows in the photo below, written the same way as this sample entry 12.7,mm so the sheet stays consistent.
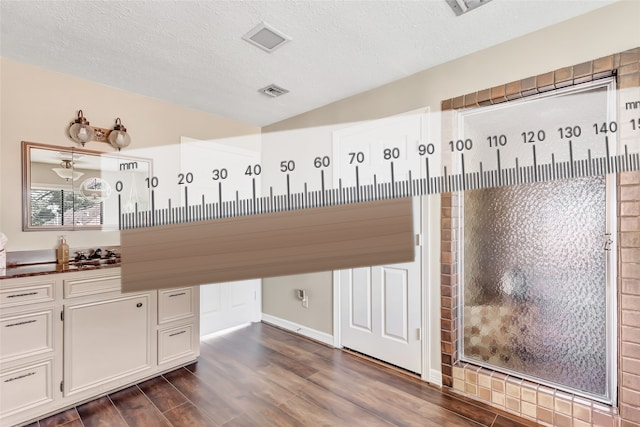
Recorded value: 85,mm
